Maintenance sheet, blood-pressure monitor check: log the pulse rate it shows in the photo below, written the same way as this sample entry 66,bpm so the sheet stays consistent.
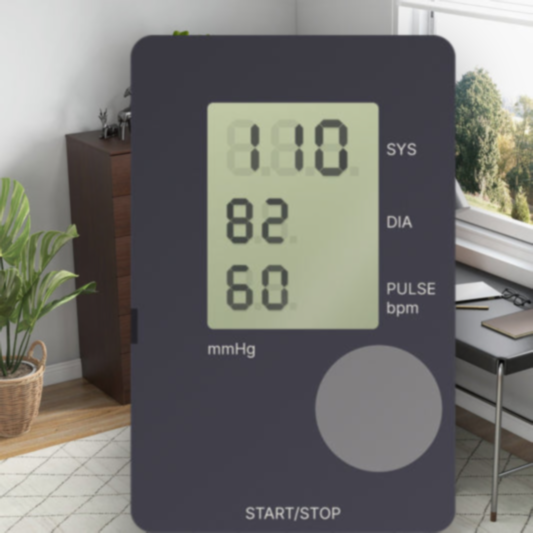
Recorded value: 60,bpm
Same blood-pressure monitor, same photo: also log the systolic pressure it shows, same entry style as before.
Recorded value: 110,mmHg
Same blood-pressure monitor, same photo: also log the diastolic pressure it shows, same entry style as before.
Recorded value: 82,mmHg
